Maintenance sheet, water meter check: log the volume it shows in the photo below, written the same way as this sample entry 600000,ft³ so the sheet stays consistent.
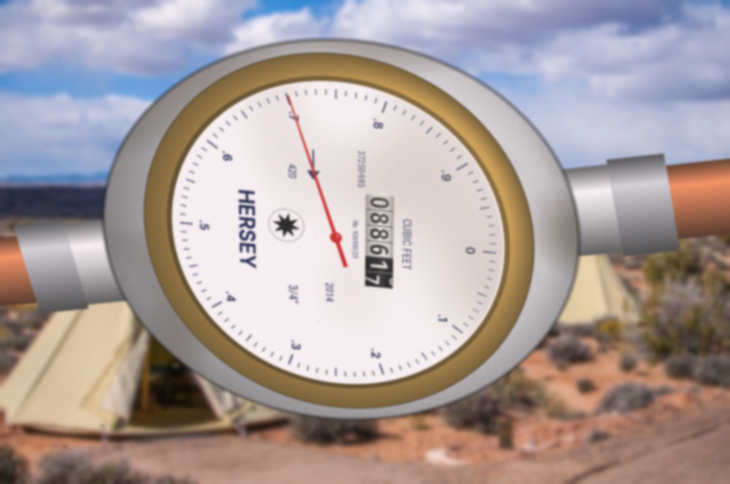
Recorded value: 88616.70,ft³
